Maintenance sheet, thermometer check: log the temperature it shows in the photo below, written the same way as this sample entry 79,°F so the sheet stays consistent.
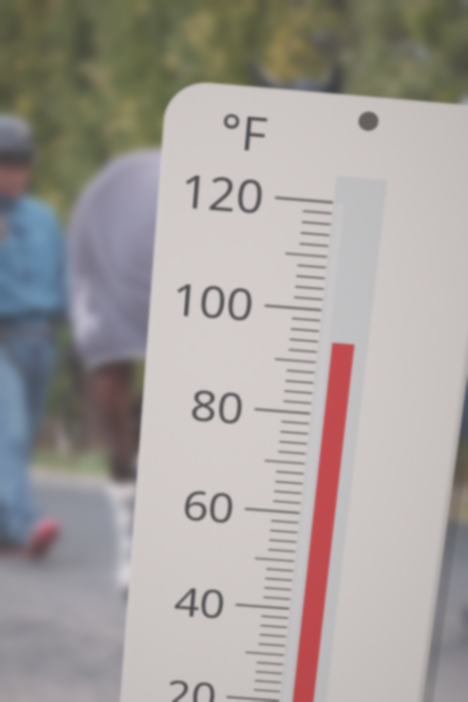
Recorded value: 94,°F
